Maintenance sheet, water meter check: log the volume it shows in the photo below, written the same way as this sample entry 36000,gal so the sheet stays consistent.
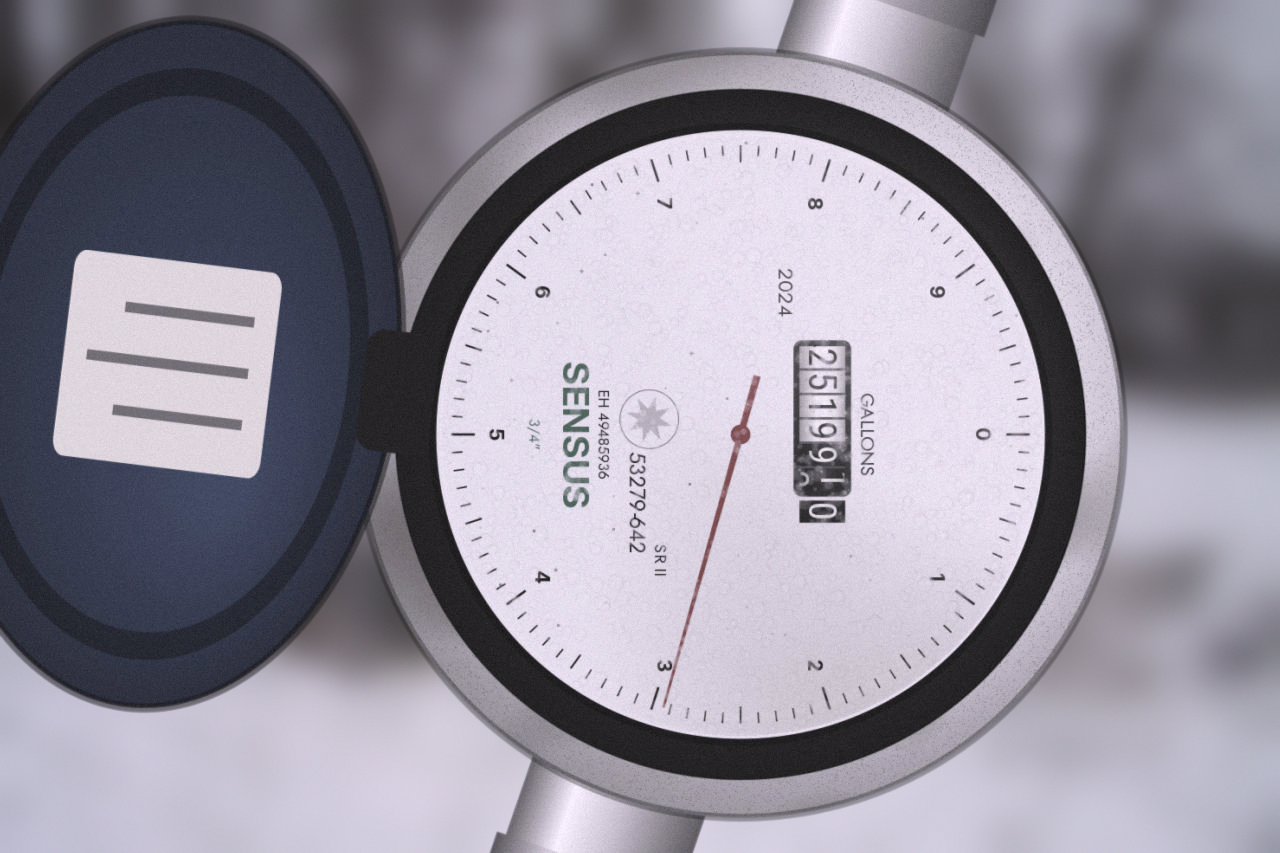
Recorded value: 2519912.9,gal
